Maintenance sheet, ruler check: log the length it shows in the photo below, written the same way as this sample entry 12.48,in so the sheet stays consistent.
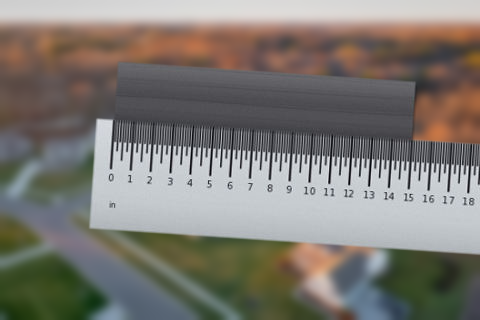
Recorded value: 15,in
